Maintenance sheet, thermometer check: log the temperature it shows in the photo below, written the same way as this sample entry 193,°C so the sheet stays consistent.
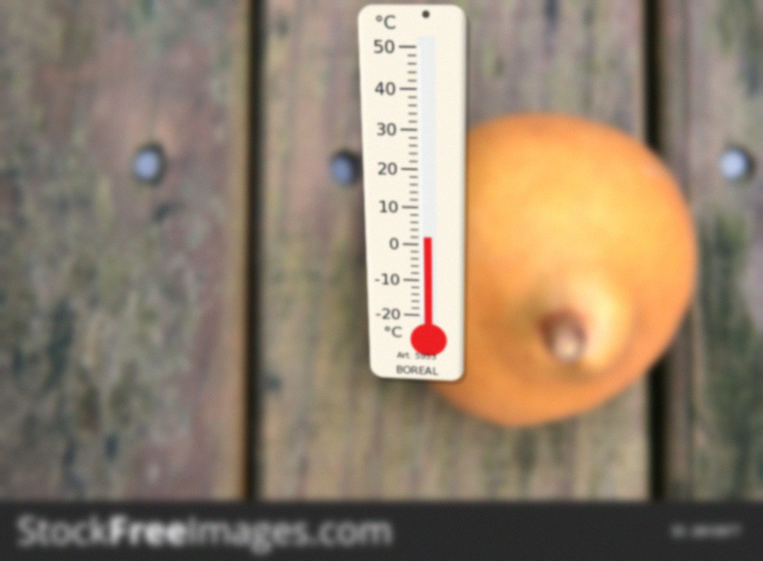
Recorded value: 2,°C
